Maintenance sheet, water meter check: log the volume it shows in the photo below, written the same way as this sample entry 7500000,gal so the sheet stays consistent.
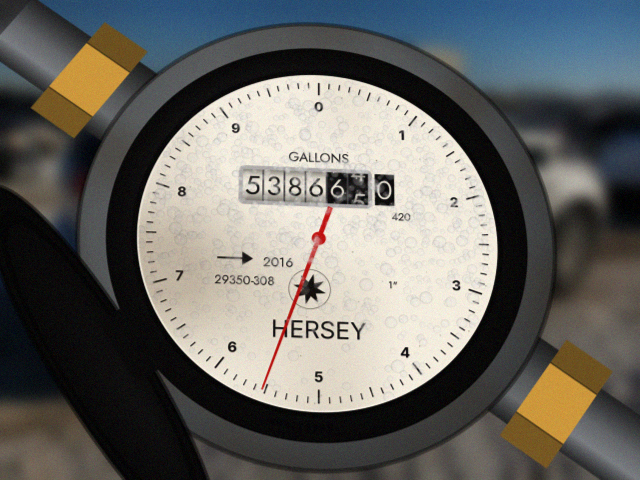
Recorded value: 5386645.5,gal
